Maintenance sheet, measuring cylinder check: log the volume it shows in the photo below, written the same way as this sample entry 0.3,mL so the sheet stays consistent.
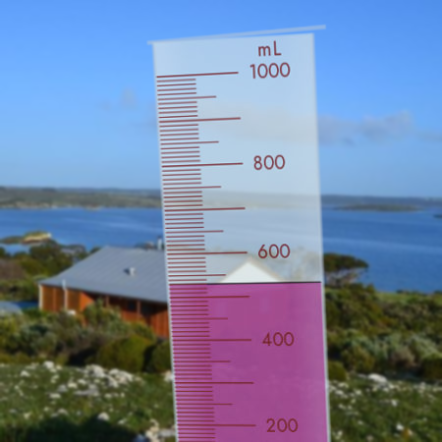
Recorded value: 530,mL
